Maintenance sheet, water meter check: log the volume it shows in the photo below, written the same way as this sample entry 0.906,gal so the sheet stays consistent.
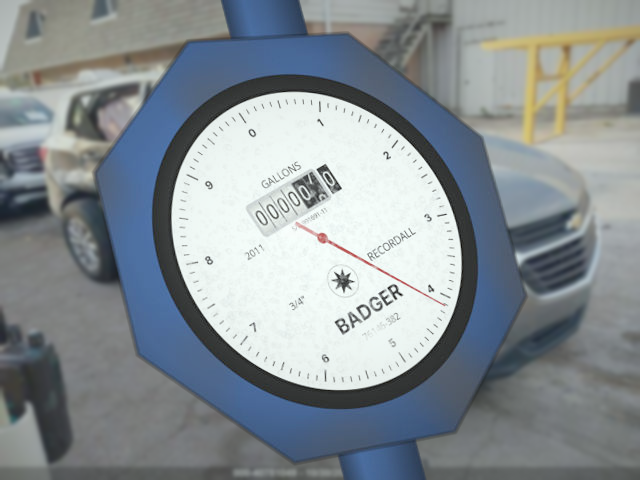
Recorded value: 74.1,gal
